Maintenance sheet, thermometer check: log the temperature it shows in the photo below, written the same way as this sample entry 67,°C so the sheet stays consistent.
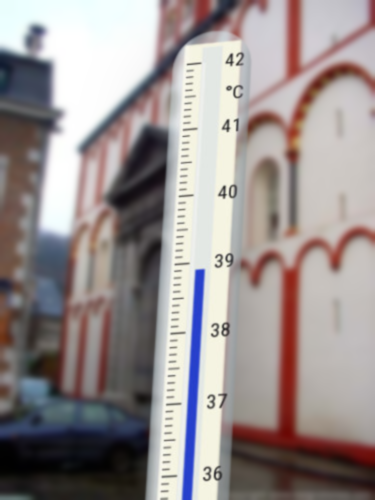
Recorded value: 38.9,°C
